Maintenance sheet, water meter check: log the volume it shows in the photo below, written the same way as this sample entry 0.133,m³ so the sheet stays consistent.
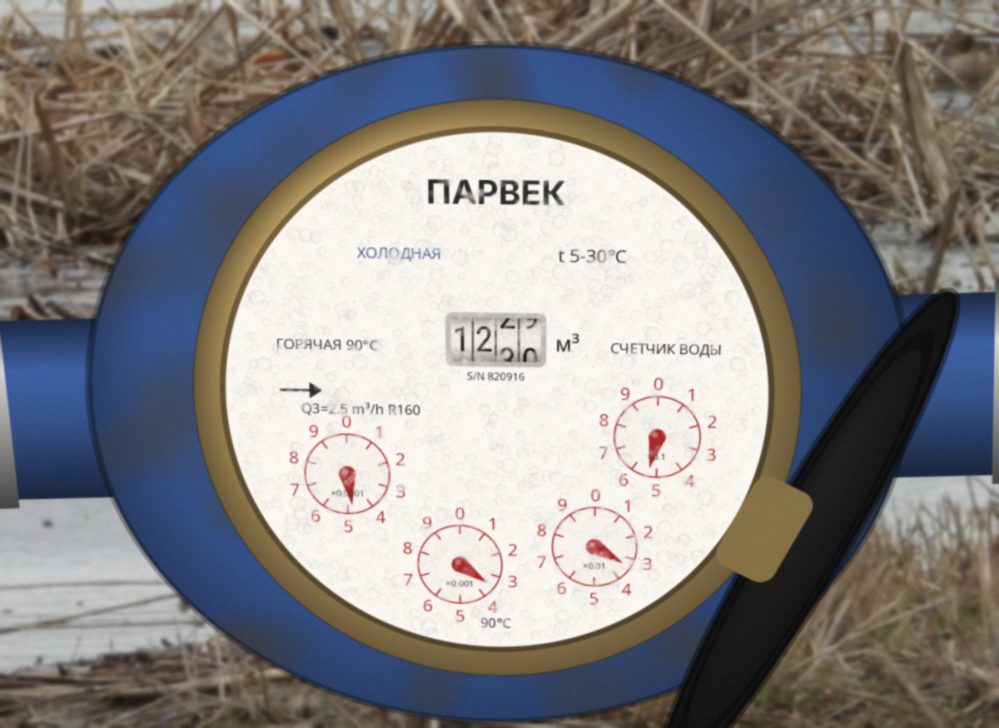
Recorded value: 1229.5334,m³
